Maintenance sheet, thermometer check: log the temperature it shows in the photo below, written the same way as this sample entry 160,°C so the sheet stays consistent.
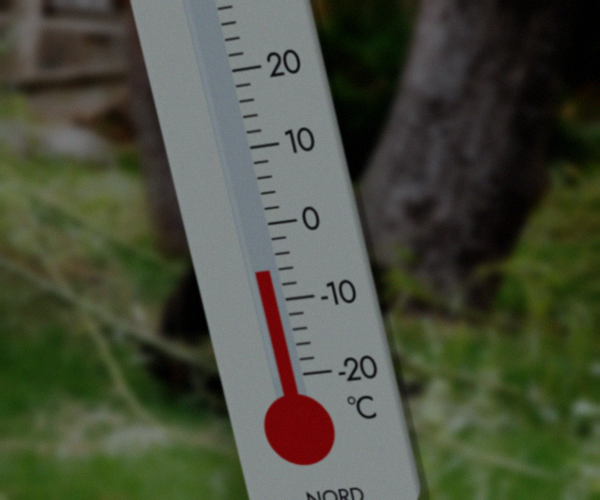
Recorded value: -6,°C
